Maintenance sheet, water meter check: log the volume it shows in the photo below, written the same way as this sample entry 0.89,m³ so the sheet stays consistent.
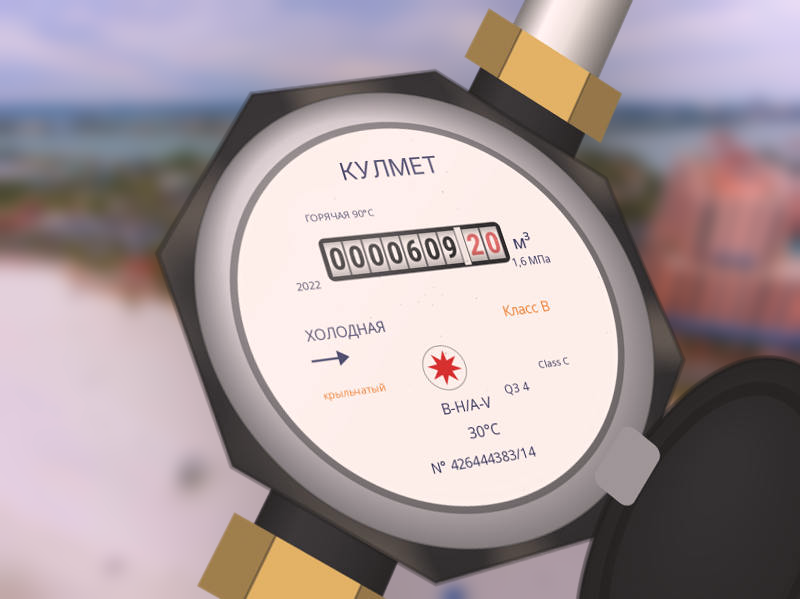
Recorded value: 609.20,m³
